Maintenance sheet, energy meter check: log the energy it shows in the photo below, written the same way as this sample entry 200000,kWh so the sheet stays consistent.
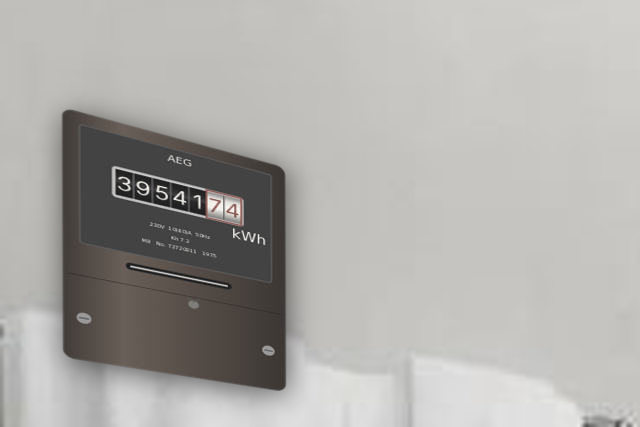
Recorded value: 39541.74,kWh
